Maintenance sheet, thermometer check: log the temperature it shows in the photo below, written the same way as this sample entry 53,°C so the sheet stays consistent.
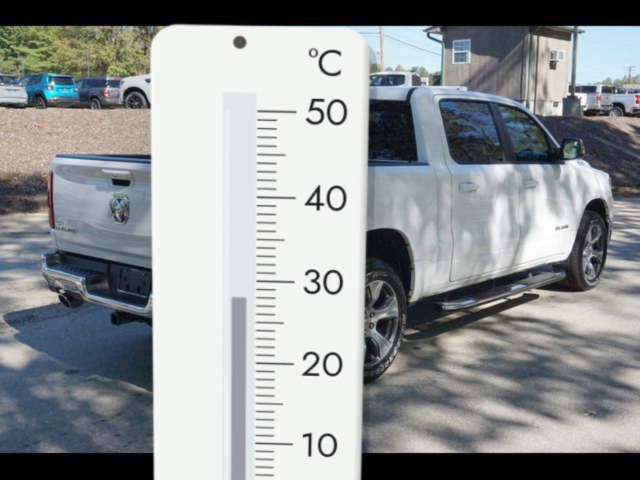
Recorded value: 28,°C
